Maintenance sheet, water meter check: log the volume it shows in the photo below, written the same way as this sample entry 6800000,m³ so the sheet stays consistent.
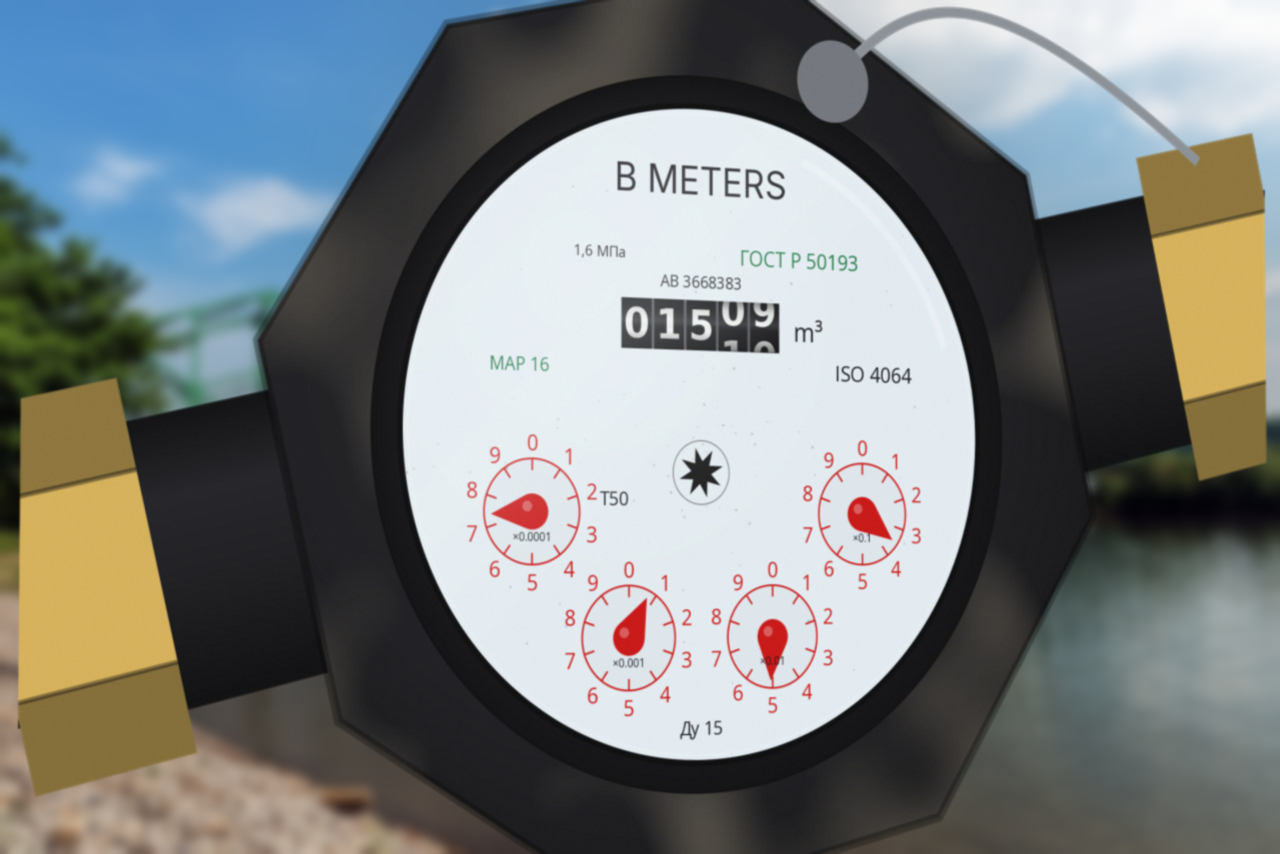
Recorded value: 1509.3507,m³
